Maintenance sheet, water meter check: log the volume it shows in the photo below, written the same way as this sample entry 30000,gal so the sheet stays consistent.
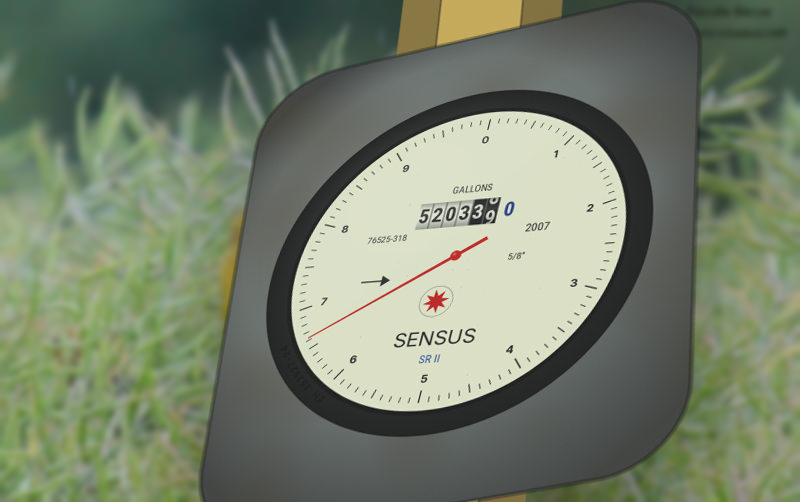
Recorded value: 5203386.6,gal
